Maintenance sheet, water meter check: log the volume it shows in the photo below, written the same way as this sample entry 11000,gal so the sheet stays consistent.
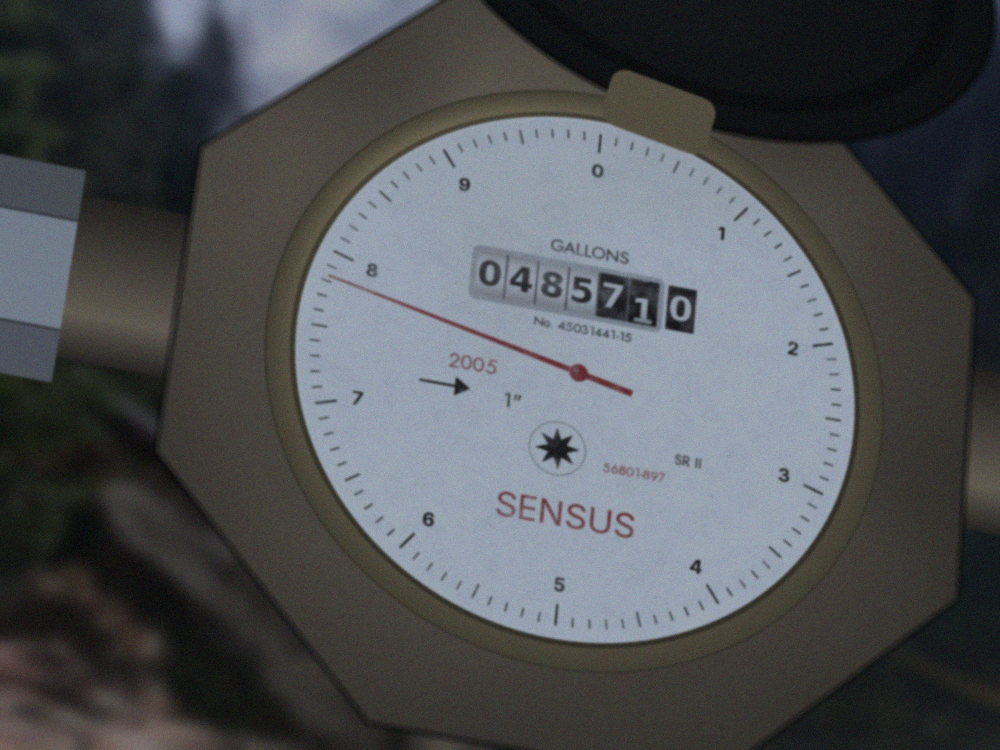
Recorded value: 485707.8,gal
